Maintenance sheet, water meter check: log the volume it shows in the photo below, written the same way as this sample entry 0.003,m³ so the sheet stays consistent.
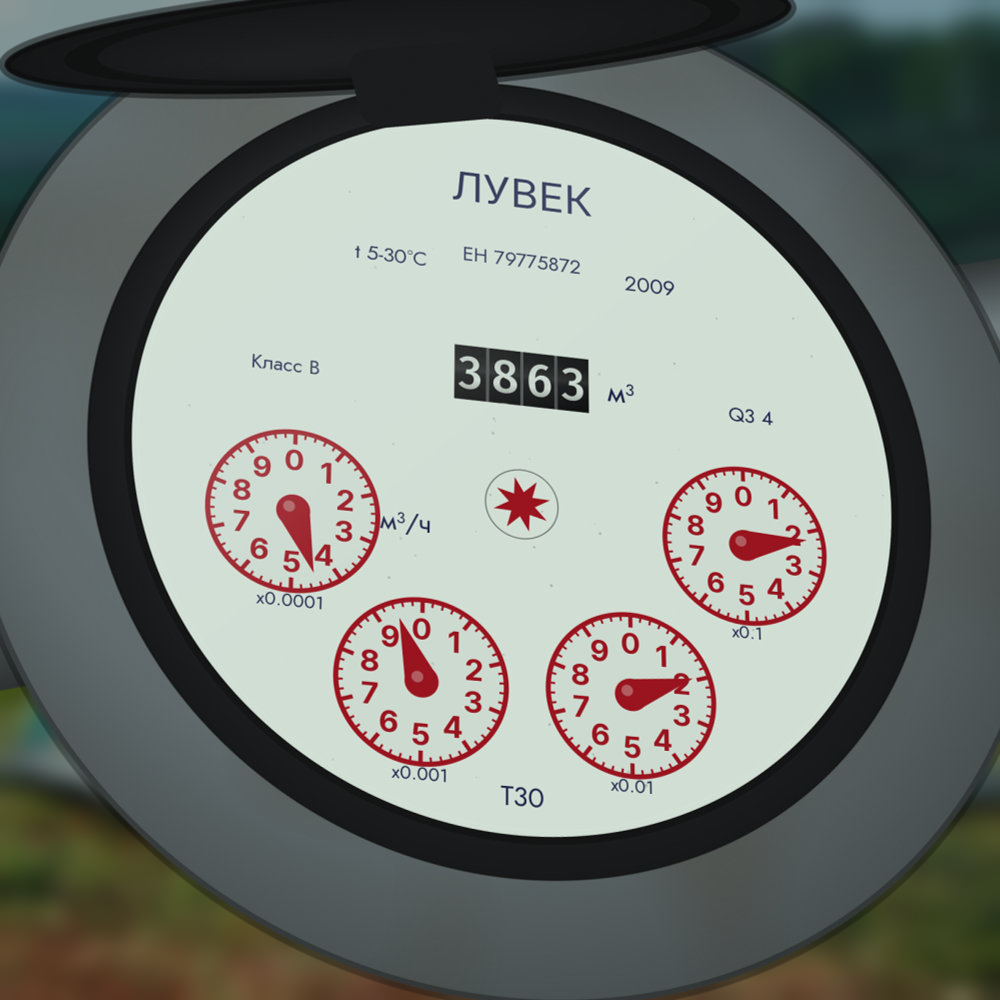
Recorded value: 3863.2194,m³
